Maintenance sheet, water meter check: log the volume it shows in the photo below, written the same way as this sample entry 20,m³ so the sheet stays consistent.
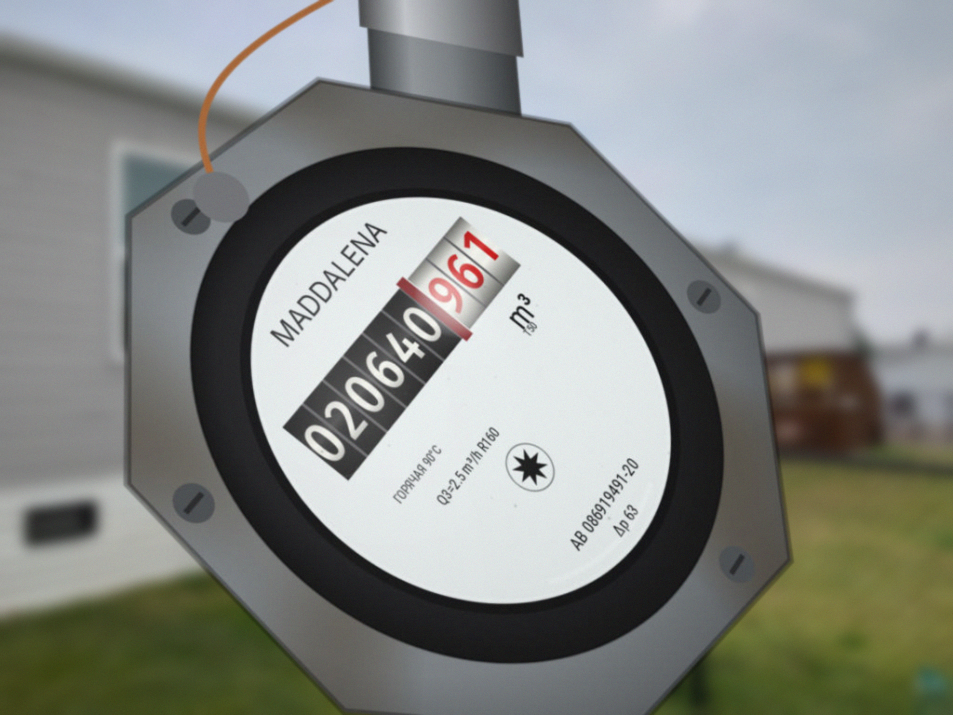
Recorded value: 20640.961,m³
